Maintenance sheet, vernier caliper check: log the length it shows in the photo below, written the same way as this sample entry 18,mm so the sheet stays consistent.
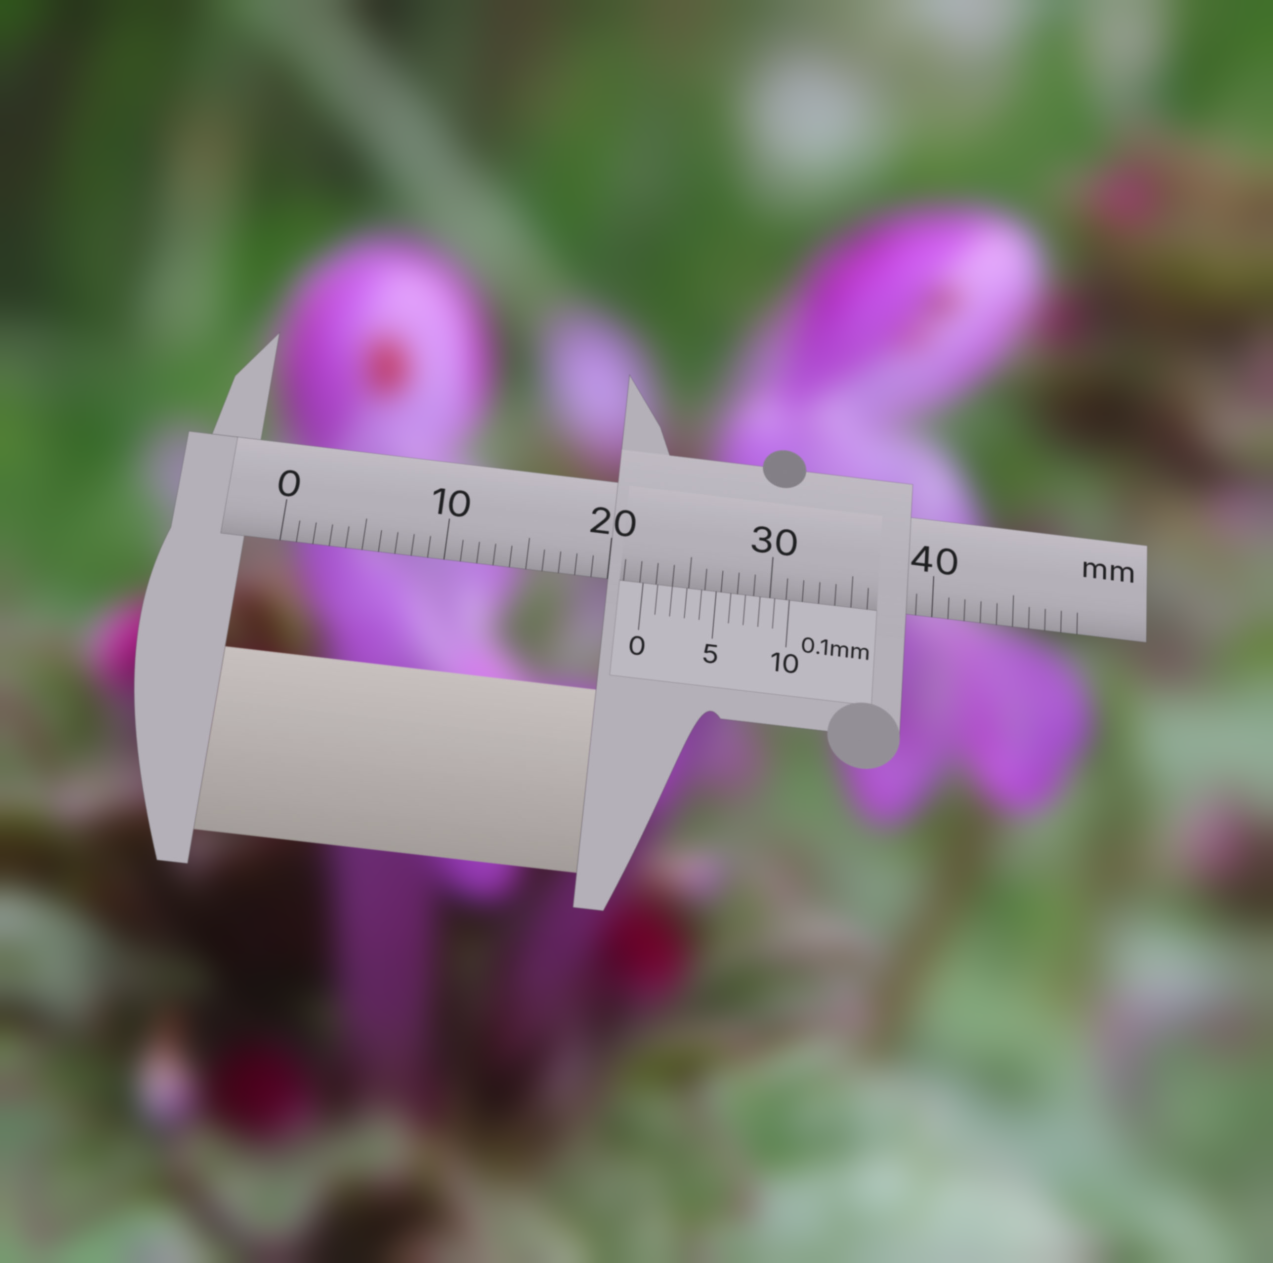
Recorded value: 22.2,mm
